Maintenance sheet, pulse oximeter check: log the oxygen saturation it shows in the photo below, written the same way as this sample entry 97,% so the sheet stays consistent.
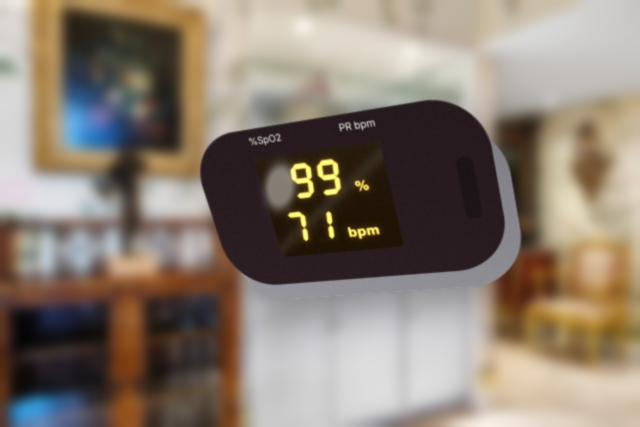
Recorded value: 99,%
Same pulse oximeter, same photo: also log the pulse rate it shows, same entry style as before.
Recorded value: 71,bpm
